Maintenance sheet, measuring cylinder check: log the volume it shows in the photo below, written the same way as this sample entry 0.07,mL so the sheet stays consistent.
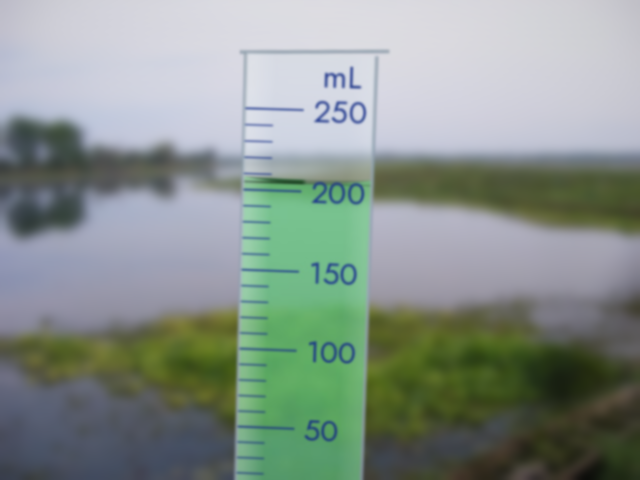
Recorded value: 205,mL
